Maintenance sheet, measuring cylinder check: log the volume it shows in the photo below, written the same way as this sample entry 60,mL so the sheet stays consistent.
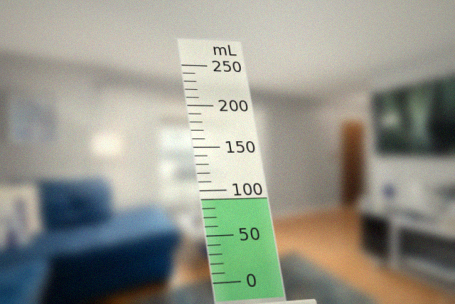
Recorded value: 90,mL
